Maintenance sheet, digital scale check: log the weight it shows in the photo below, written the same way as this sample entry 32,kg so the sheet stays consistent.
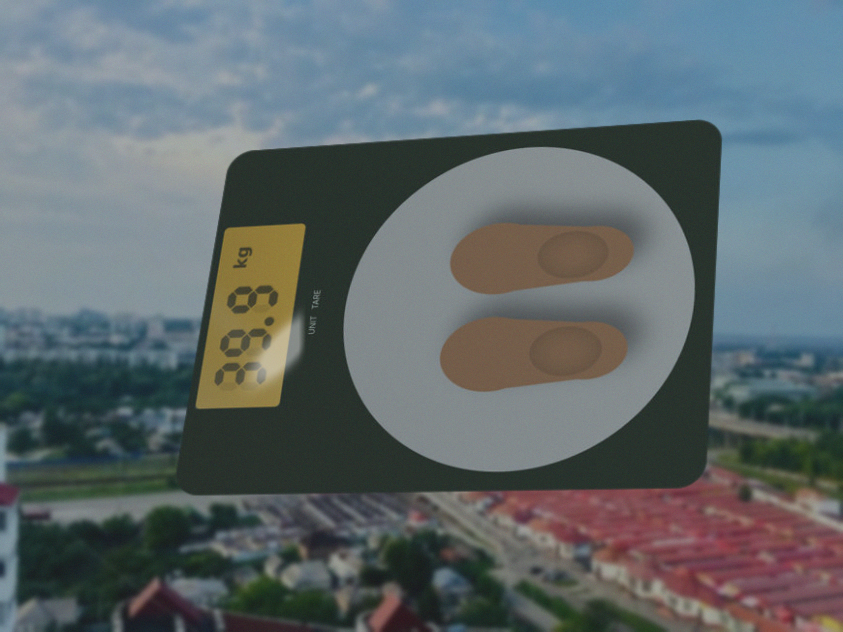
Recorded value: 39.9,kg
